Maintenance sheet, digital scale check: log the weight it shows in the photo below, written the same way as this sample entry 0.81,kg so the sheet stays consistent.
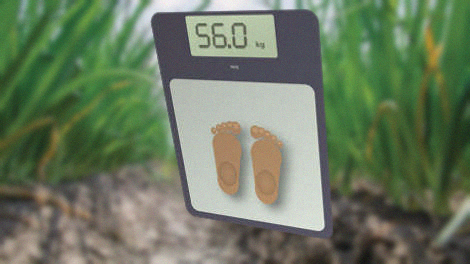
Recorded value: 56.0,kg
